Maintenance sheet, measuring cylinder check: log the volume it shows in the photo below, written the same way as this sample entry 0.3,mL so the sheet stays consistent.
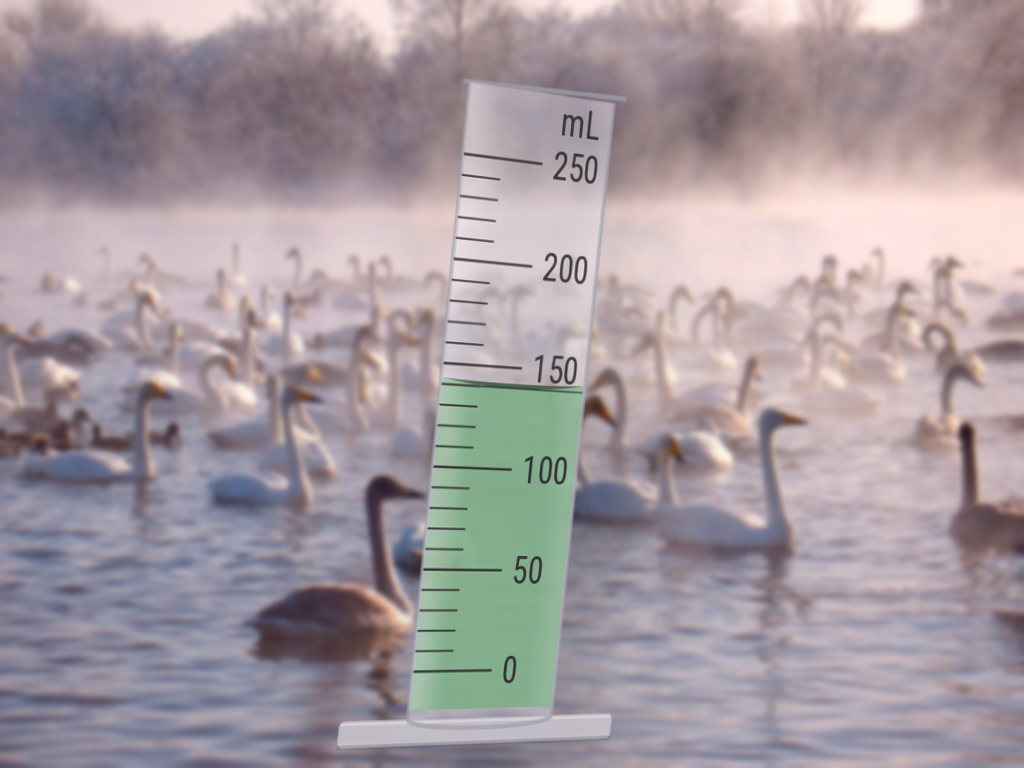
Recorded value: 140,mL
